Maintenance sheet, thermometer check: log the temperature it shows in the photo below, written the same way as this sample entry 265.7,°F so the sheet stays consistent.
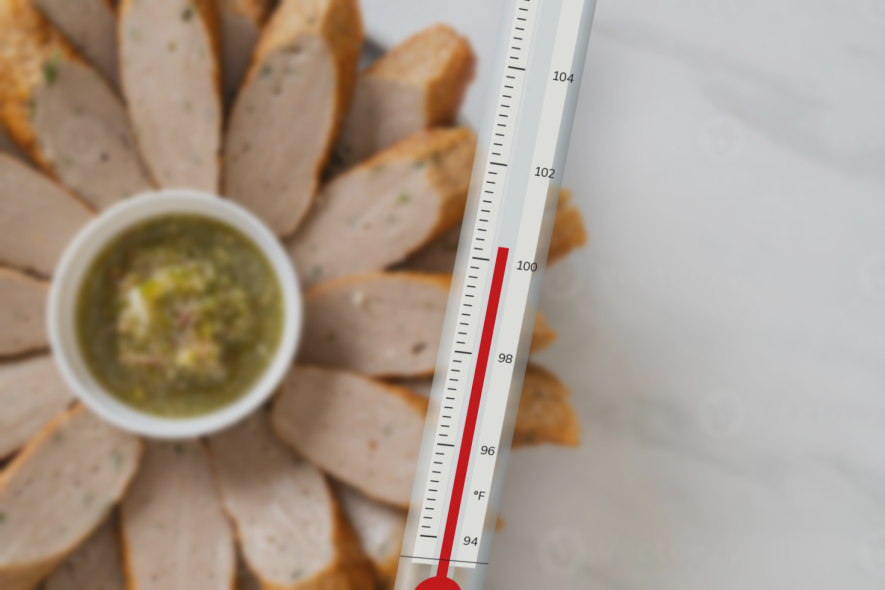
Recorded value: 100.3,°F
